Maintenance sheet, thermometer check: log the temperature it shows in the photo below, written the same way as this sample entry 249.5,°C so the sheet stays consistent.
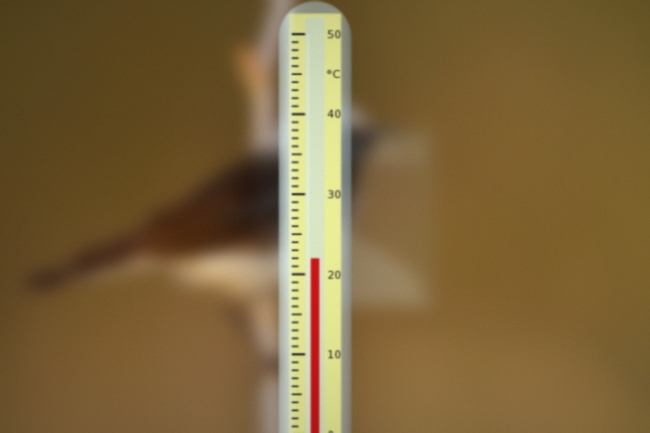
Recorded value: 22,°C
